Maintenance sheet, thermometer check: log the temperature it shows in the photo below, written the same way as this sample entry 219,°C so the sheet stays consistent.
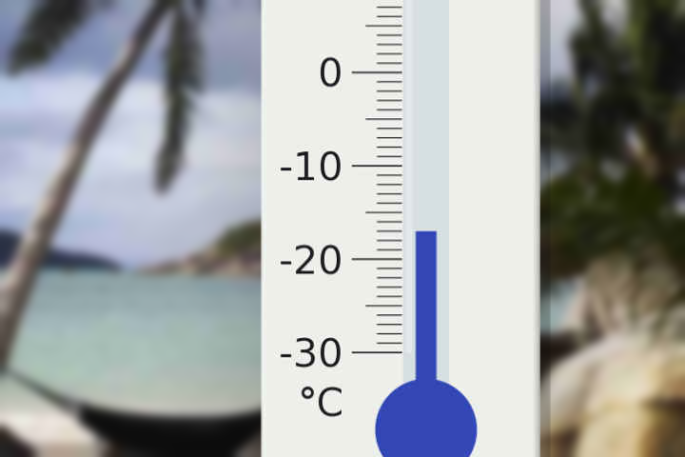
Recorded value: -17,°C
